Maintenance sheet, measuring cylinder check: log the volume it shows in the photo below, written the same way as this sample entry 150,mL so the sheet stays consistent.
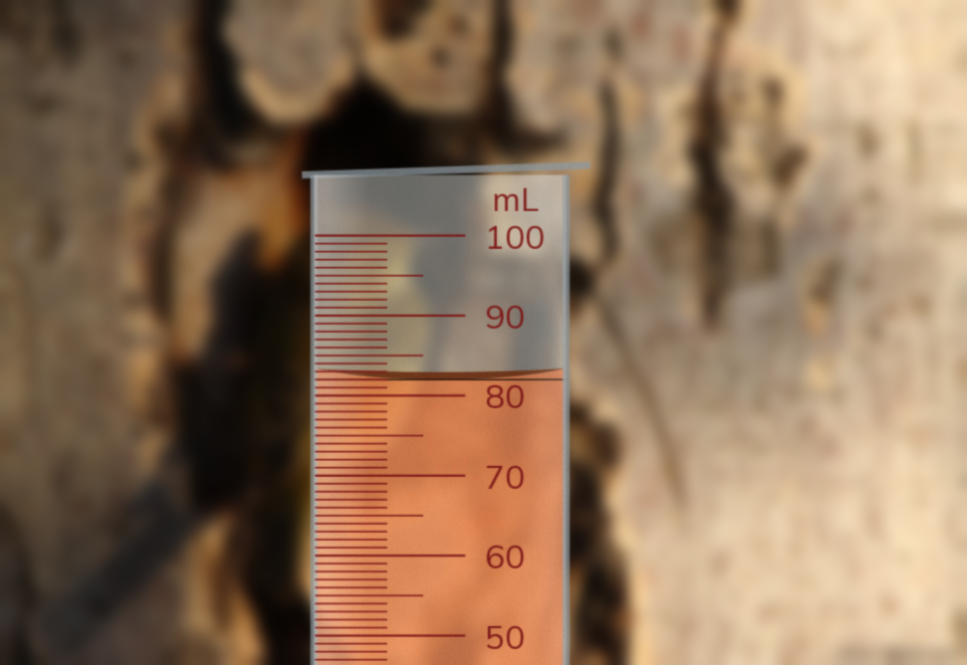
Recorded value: 82,mL
